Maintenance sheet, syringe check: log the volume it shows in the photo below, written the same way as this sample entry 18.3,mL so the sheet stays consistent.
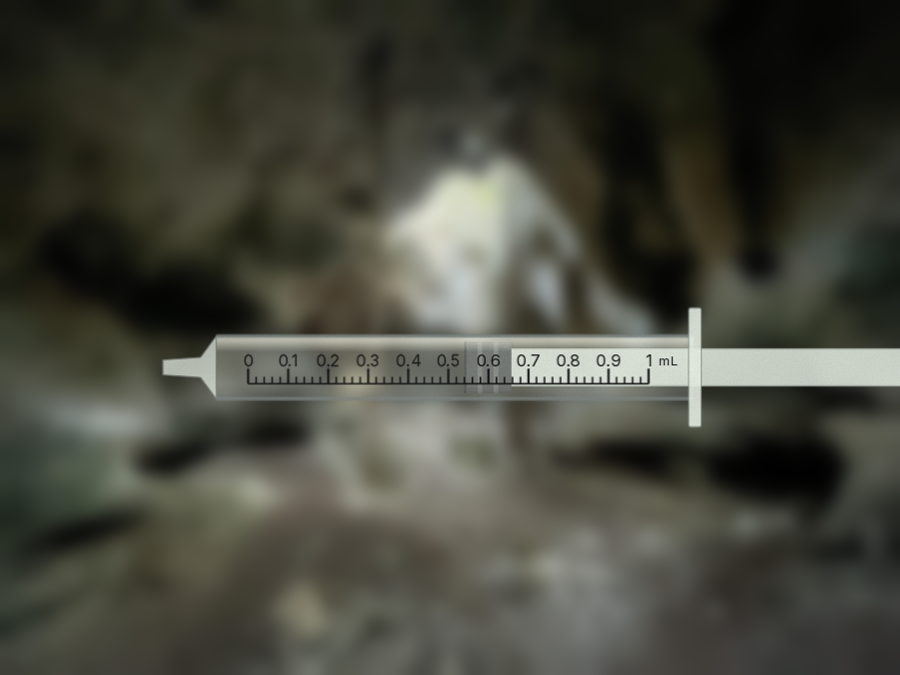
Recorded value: 0.54,mL
